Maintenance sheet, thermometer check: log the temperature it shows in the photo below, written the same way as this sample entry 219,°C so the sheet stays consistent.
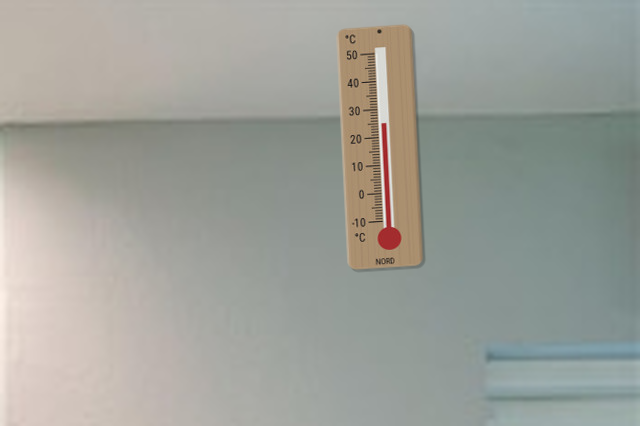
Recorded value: 25,°C
